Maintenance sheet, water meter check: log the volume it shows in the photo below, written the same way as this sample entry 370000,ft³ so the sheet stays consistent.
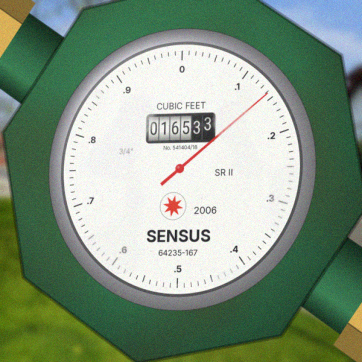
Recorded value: 16533.14,ft³
